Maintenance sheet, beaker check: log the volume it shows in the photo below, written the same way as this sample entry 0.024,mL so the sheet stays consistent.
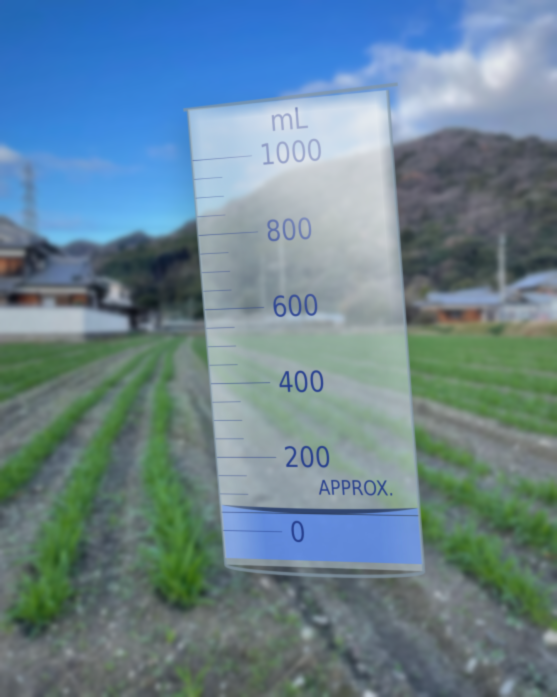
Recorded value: 50,mL
